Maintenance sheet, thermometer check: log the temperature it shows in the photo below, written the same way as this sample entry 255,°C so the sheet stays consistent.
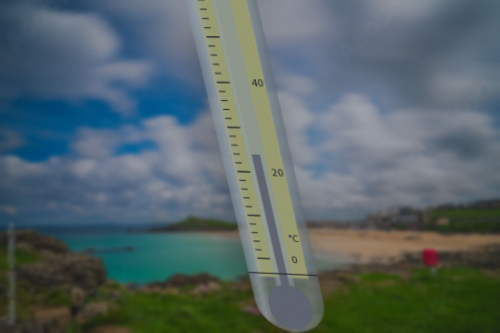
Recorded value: 24,°C
